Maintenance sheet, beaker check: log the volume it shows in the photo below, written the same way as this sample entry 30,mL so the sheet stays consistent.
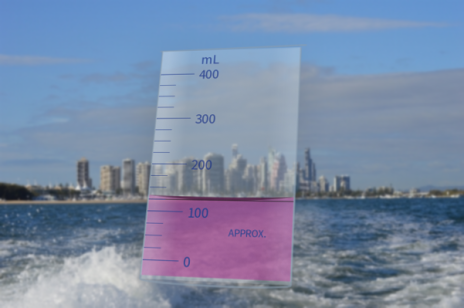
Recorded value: 125,mL
